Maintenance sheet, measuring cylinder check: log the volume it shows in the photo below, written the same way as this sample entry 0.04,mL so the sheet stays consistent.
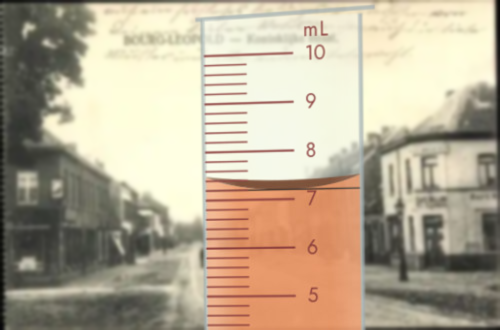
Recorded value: 7.2,mL
